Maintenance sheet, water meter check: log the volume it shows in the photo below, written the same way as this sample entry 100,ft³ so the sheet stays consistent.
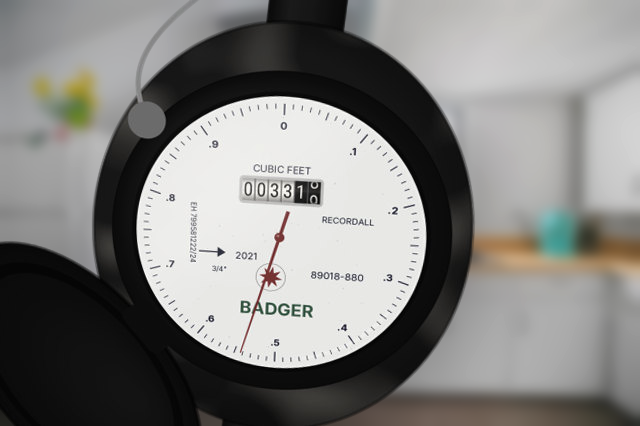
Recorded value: 3318.54,ft³
